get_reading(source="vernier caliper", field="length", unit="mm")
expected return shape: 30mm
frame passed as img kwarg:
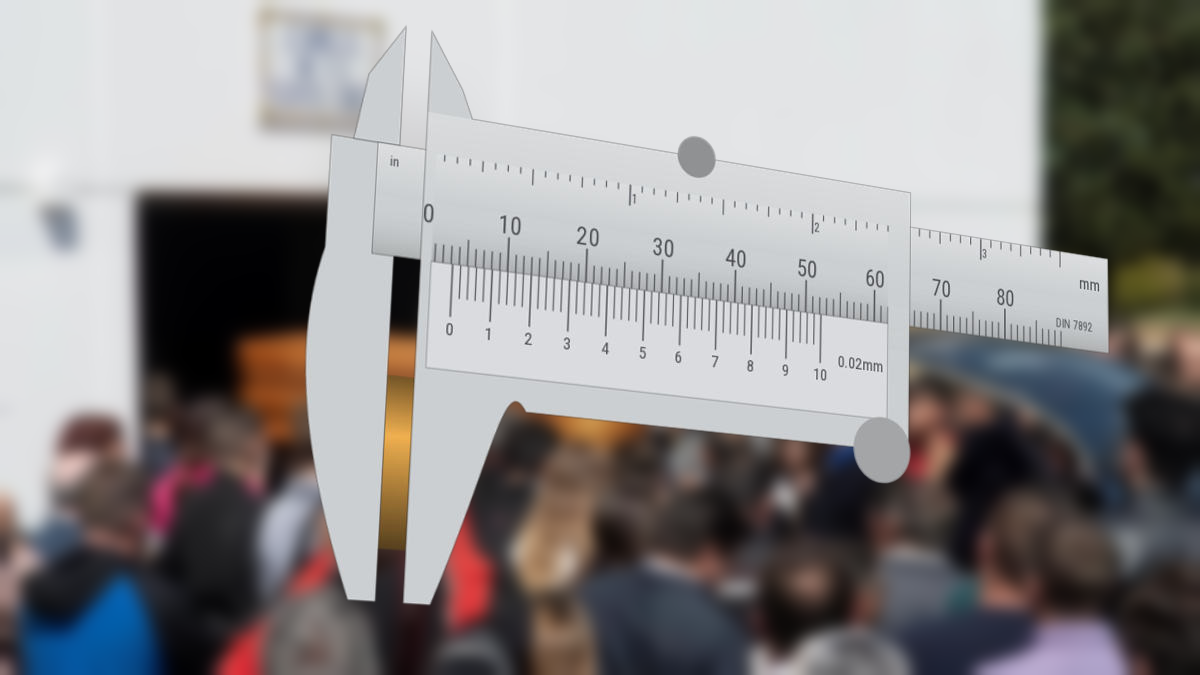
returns 3.2mm
